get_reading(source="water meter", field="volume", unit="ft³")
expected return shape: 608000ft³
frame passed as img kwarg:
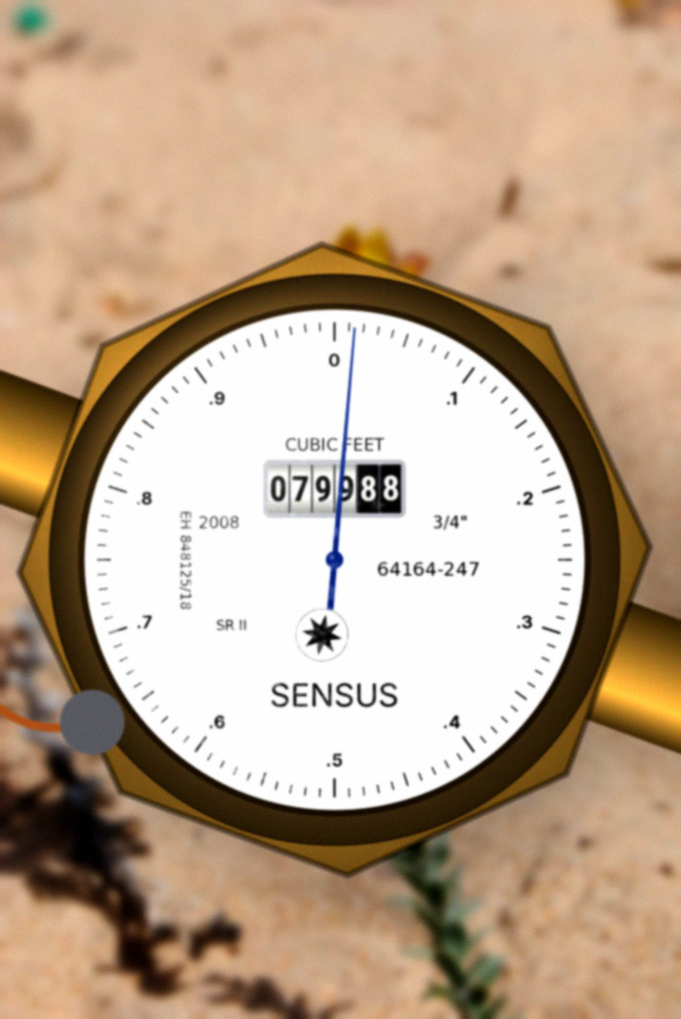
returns 79988.01ft³
